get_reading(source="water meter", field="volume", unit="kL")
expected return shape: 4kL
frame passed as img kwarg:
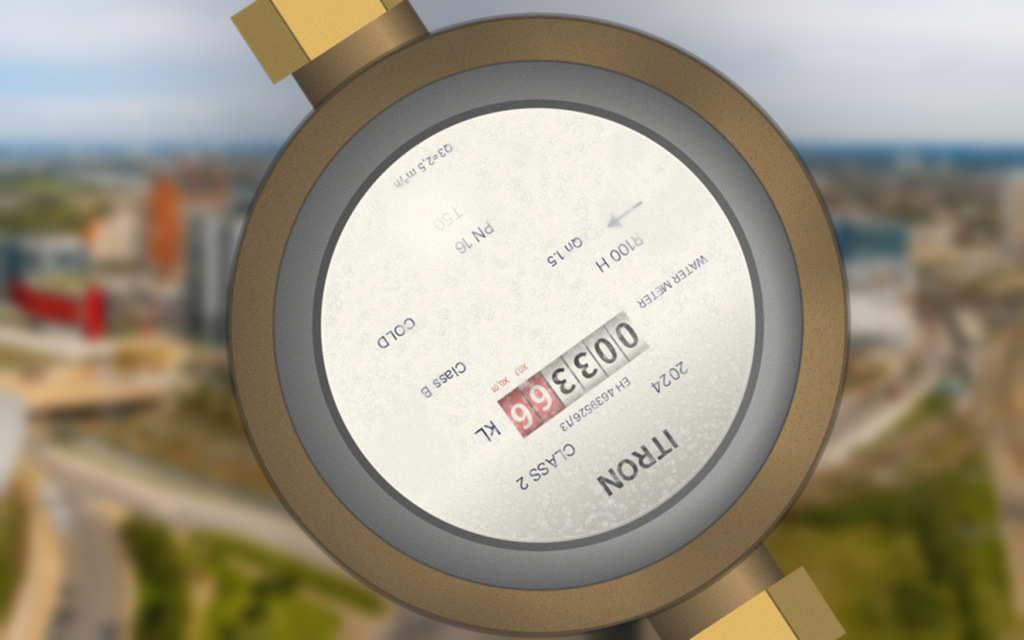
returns 33.66kL
